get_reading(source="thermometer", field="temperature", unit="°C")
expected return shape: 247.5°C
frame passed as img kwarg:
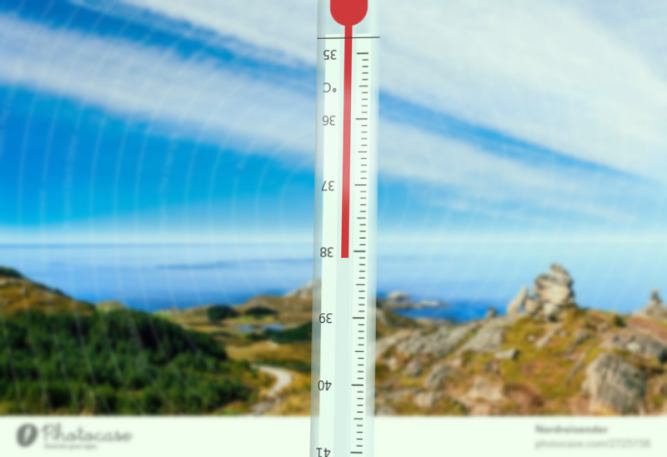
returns 38.1°C
